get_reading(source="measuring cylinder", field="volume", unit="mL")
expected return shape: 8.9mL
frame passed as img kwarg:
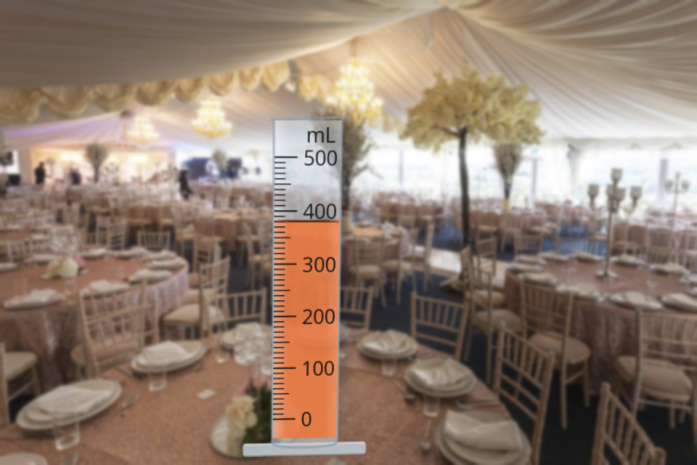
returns 380mL
